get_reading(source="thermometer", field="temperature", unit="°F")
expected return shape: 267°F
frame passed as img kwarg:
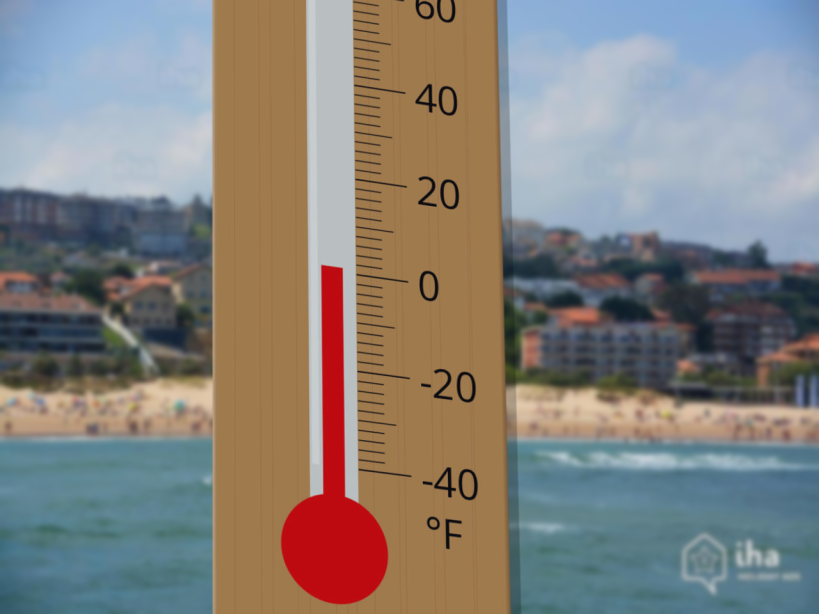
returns 1°F
